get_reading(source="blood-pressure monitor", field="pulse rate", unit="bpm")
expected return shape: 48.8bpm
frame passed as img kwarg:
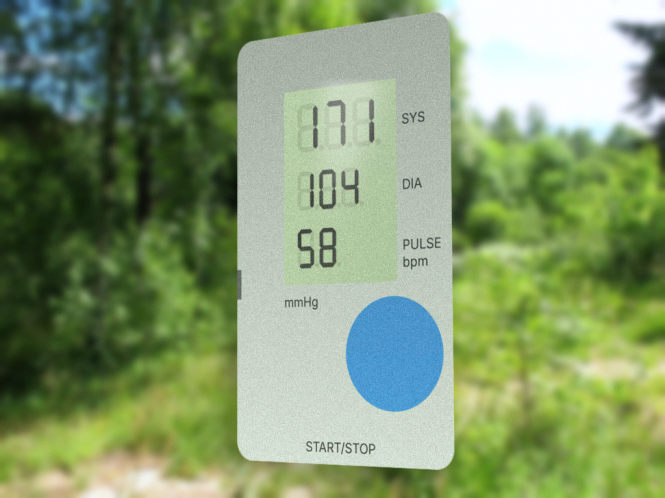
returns 58bpm
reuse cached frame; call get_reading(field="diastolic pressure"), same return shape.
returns 104mmHg
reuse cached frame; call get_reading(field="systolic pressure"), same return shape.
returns 171mmHg
